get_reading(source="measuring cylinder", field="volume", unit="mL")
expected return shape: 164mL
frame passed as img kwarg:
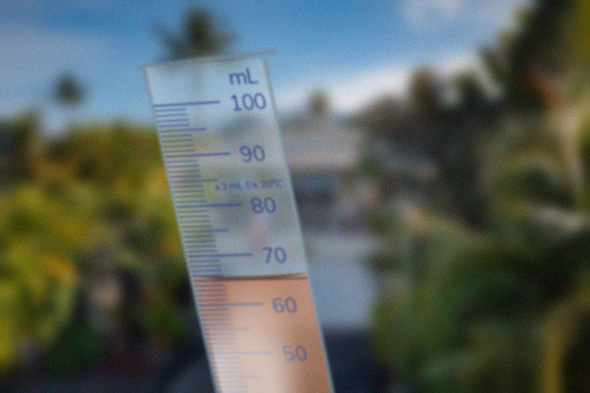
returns 65mL
